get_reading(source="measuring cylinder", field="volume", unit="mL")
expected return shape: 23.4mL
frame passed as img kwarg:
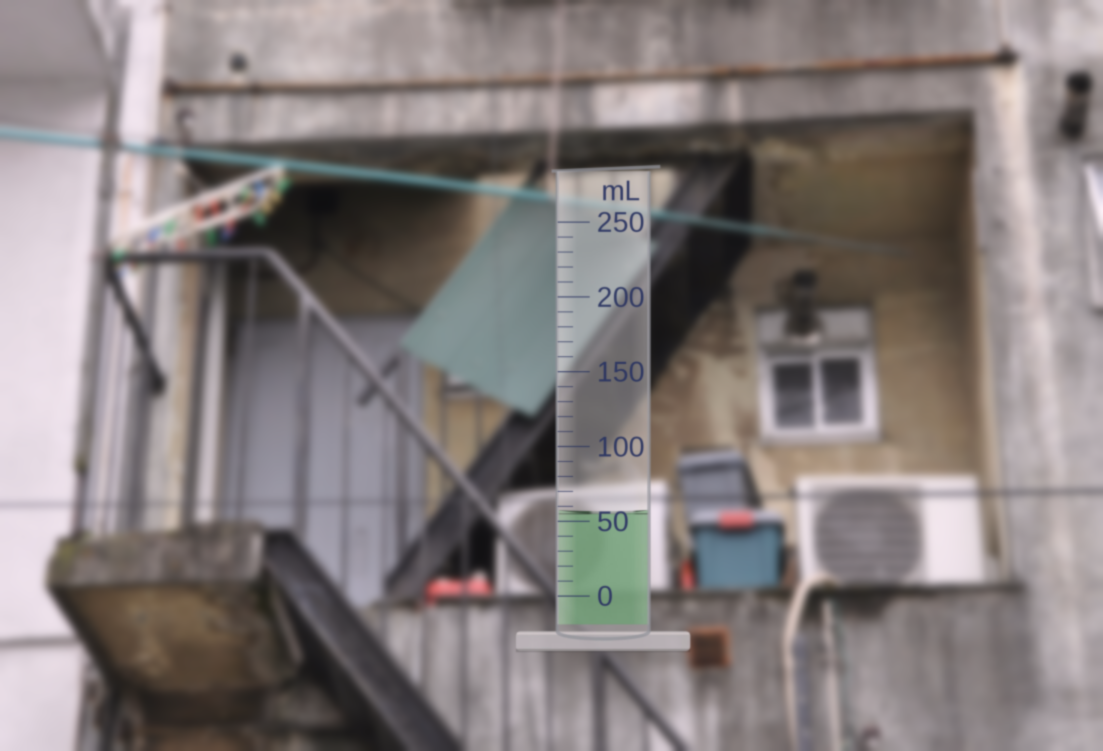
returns 55mL
